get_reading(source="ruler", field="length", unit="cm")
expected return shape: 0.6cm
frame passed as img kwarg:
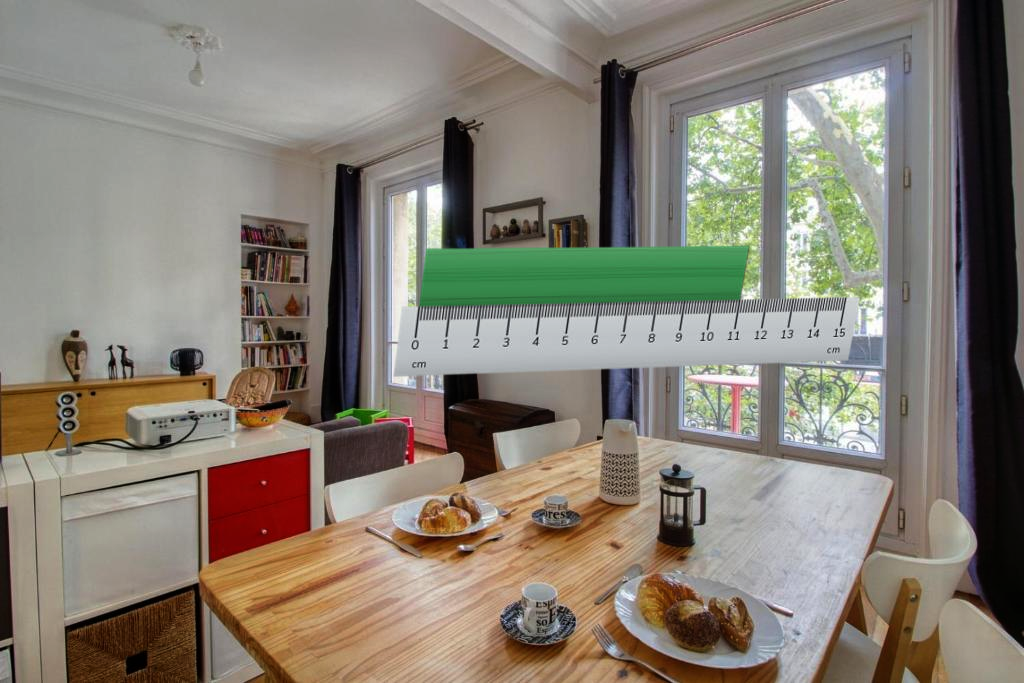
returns 11cm
